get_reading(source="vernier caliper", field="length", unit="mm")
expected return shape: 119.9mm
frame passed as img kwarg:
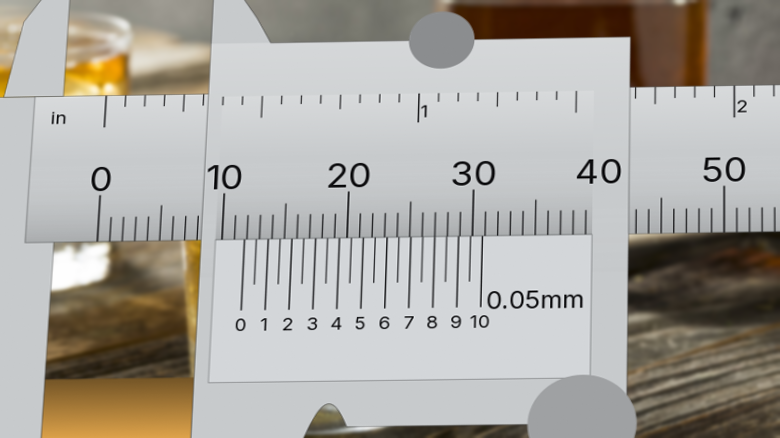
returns 11.8mm
